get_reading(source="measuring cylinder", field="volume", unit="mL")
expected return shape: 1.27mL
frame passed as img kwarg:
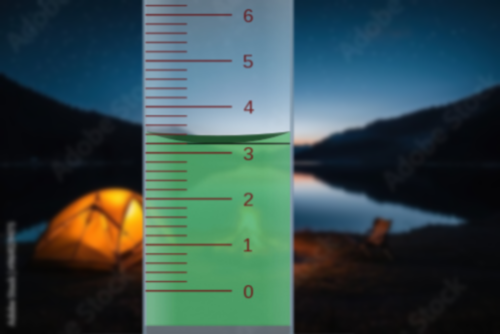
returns 3.2mL
